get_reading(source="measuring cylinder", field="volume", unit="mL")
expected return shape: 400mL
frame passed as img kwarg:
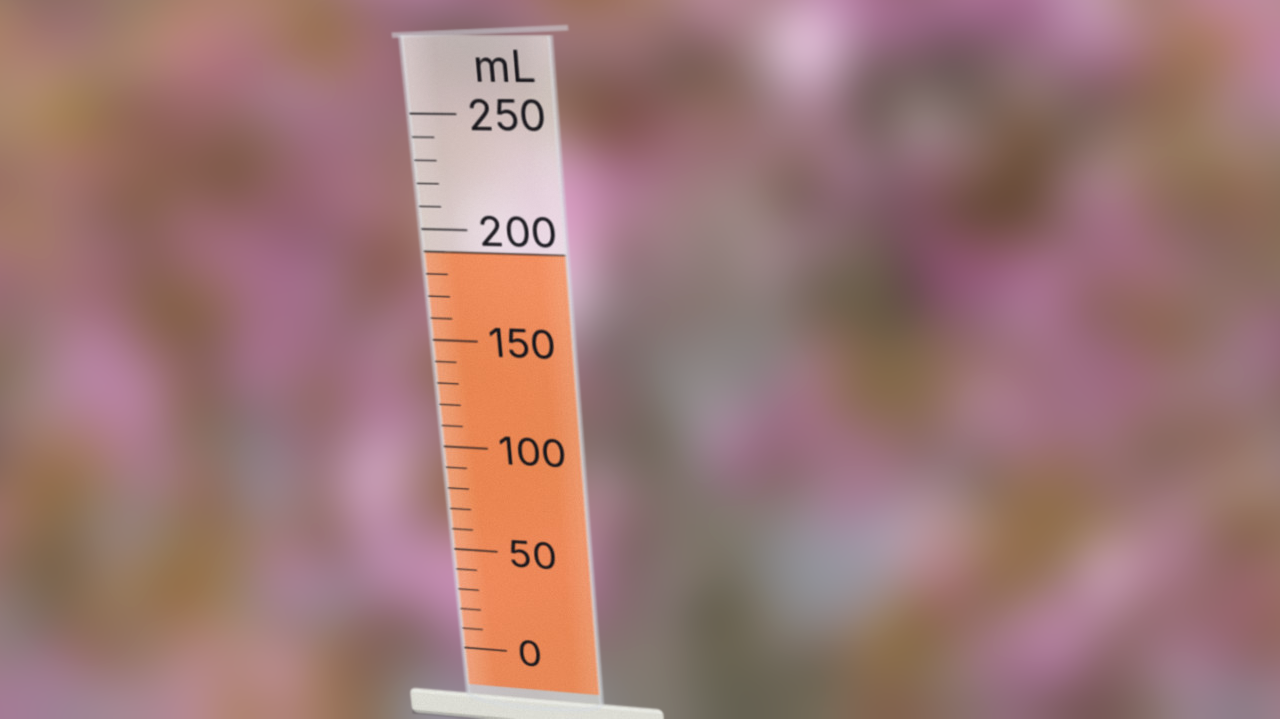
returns 190mL
